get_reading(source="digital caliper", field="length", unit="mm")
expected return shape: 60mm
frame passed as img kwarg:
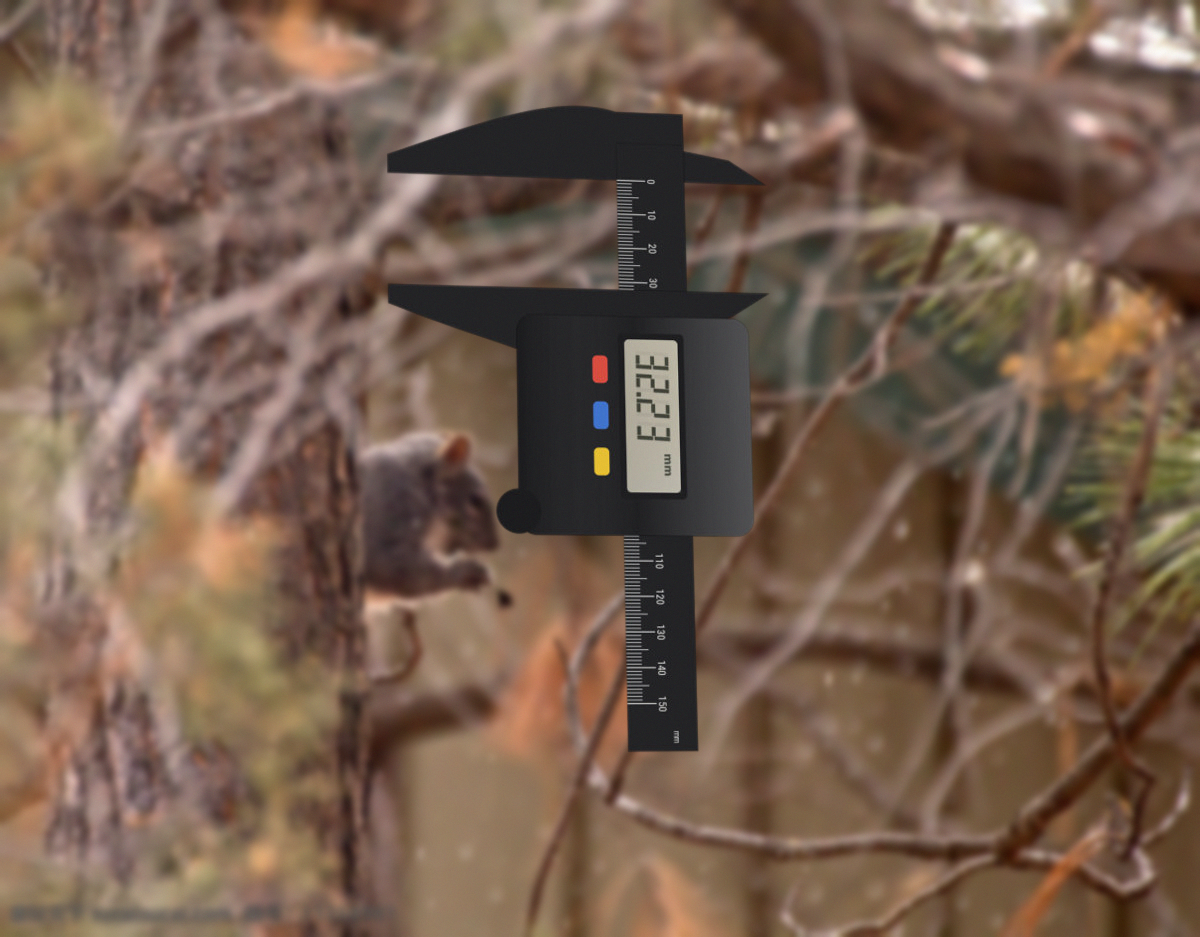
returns 32.23mm
